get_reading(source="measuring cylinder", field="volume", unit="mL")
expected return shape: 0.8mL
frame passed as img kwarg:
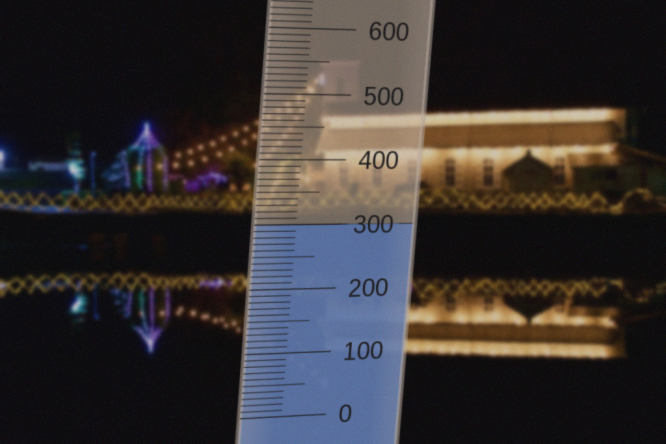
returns 300mL
